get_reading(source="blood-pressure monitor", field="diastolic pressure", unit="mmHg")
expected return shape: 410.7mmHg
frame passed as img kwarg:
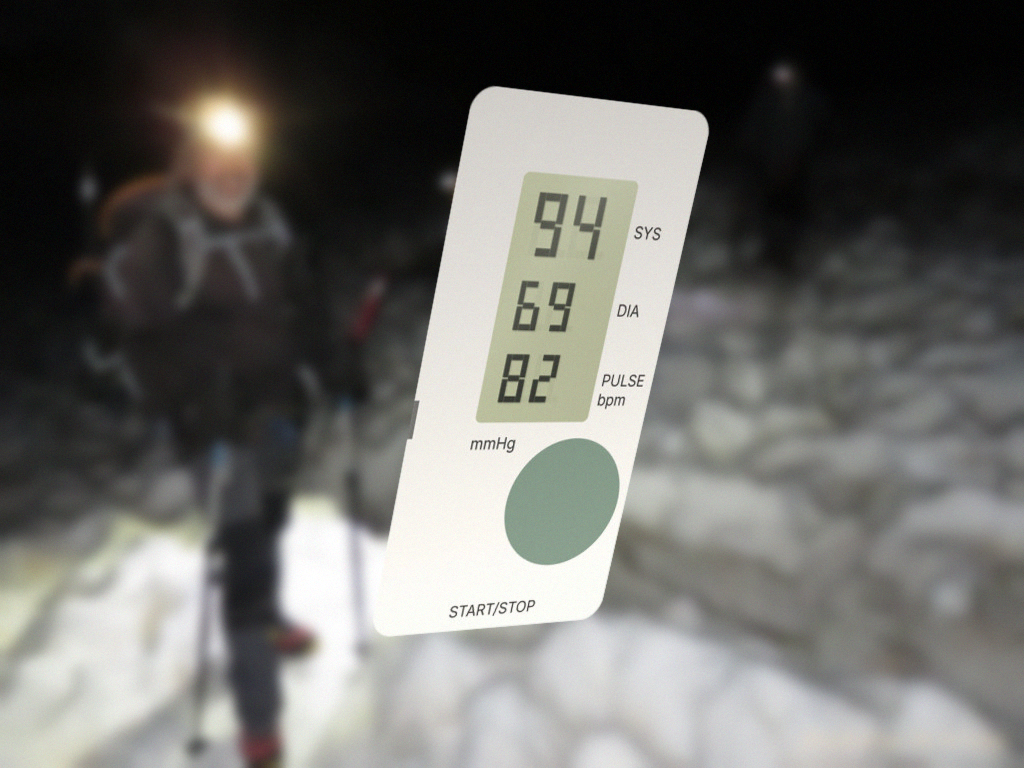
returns 69mmHg
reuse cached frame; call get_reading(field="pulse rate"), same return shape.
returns 82bpm
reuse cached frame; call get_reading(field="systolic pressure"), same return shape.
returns 94mmHg
